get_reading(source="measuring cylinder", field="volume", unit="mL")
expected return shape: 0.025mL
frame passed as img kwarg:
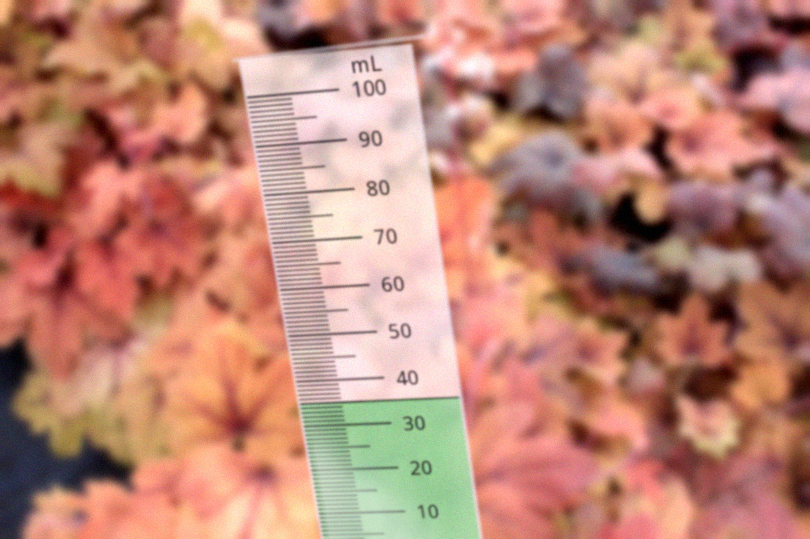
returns 35mL
